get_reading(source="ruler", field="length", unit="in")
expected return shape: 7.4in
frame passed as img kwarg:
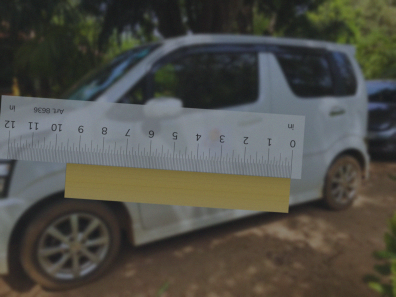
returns 9.5in
